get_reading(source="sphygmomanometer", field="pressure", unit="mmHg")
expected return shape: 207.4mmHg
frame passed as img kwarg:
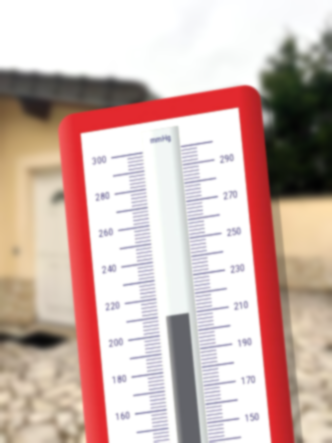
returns 210mmHg
